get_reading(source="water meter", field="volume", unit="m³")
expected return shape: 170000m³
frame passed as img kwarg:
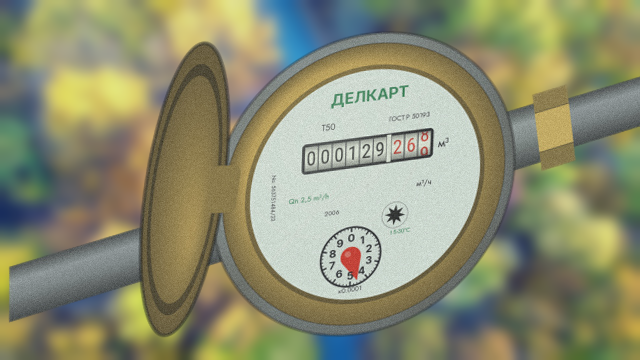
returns 129.2684m³
